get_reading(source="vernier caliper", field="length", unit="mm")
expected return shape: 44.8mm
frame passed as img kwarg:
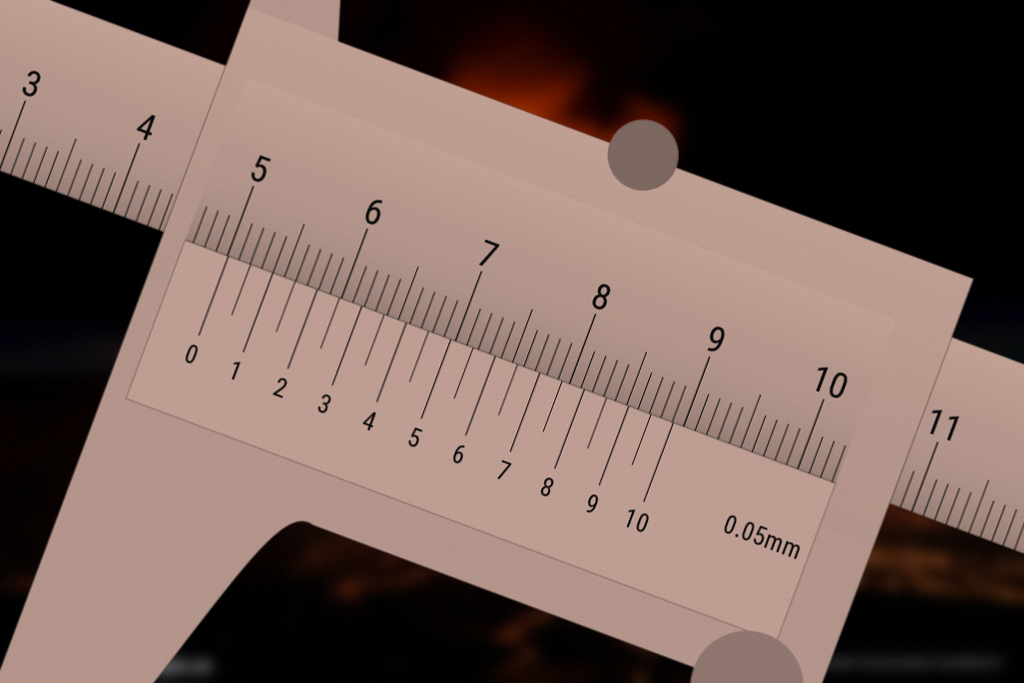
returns 50.1mm
